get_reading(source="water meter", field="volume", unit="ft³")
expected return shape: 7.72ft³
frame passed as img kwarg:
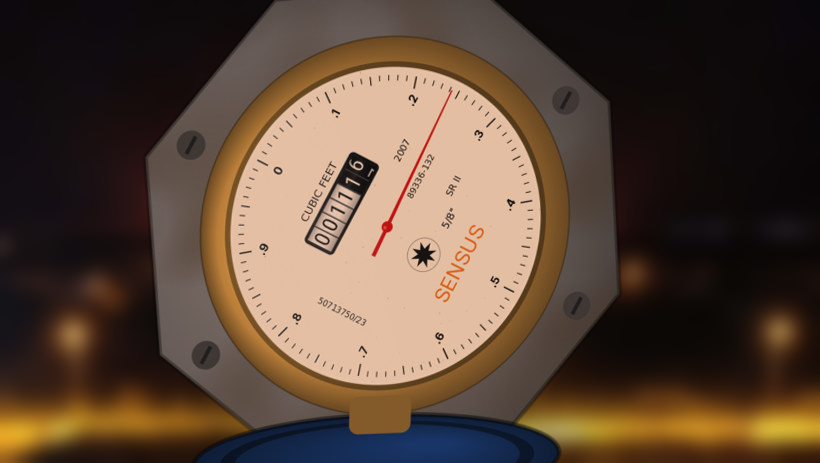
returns 1116.24ft³
